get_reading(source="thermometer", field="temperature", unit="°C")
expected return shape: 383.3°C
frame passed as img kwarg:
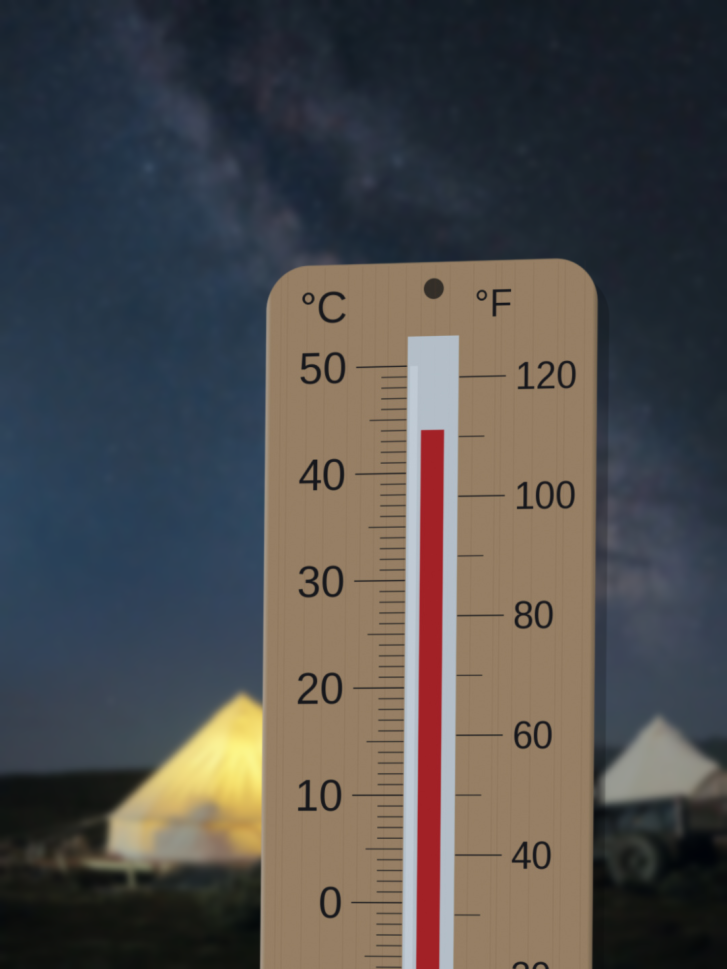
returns 44°C
